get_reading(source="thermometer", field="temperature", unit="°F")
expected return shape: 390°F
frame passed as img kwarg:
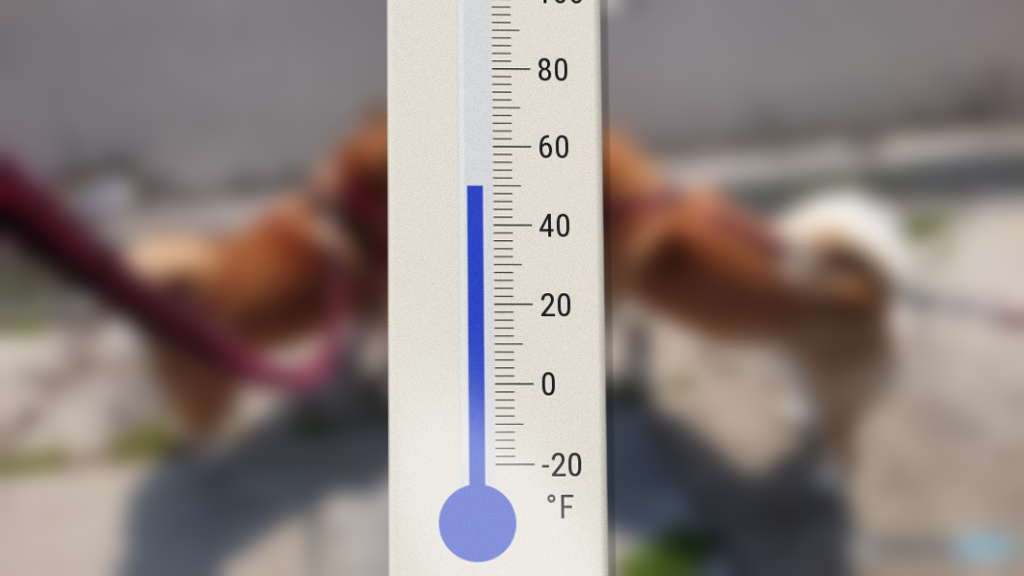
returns 50°F
